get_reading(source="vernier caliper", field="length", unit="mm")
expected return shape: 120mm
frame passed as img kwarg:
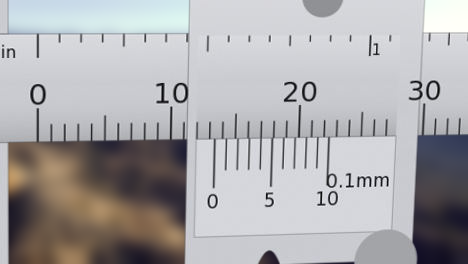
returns 13.4mm
